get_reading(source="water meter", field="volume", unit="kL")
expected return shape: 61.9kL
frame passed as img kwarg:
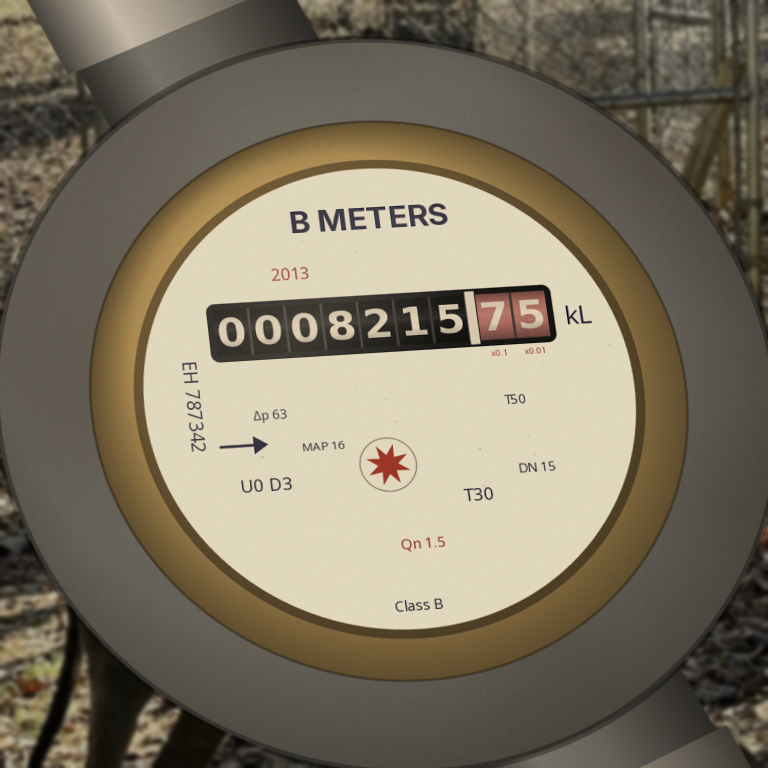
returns 8215.75kL
